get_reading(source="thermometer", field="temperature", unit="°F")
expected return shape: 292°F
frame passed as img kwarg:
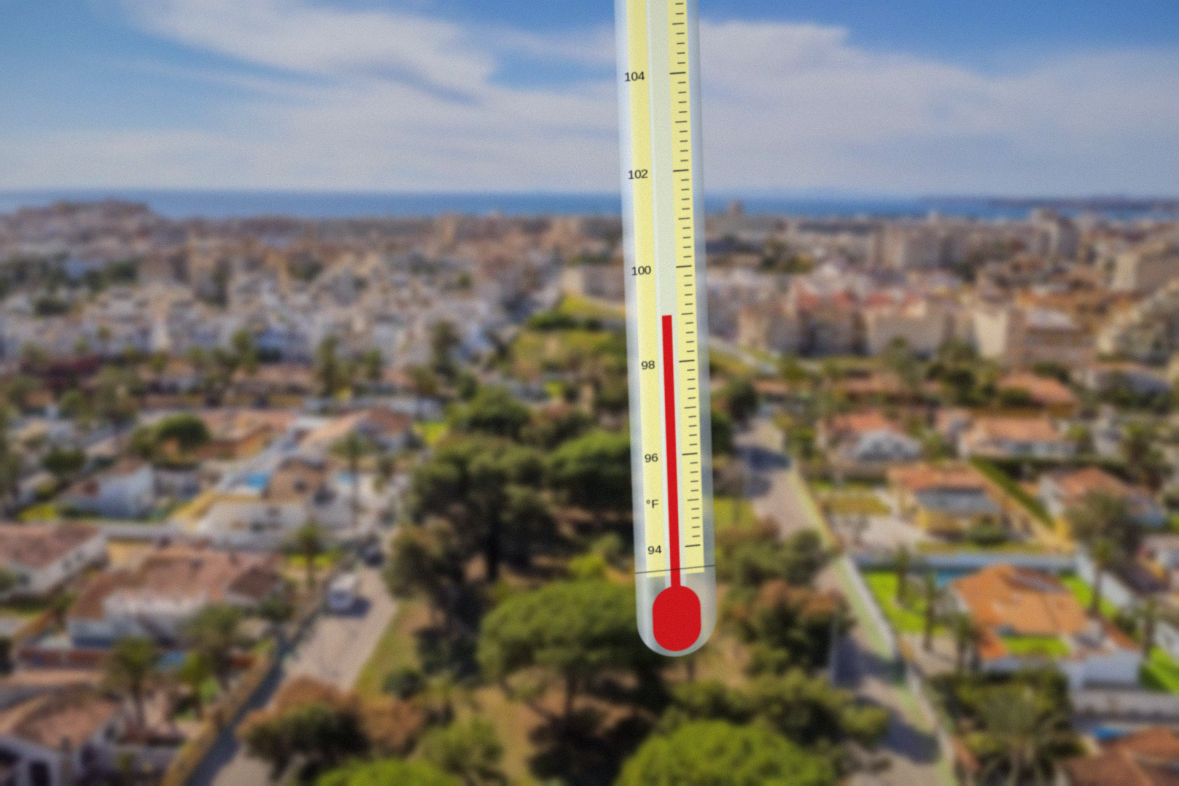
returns 99°F
